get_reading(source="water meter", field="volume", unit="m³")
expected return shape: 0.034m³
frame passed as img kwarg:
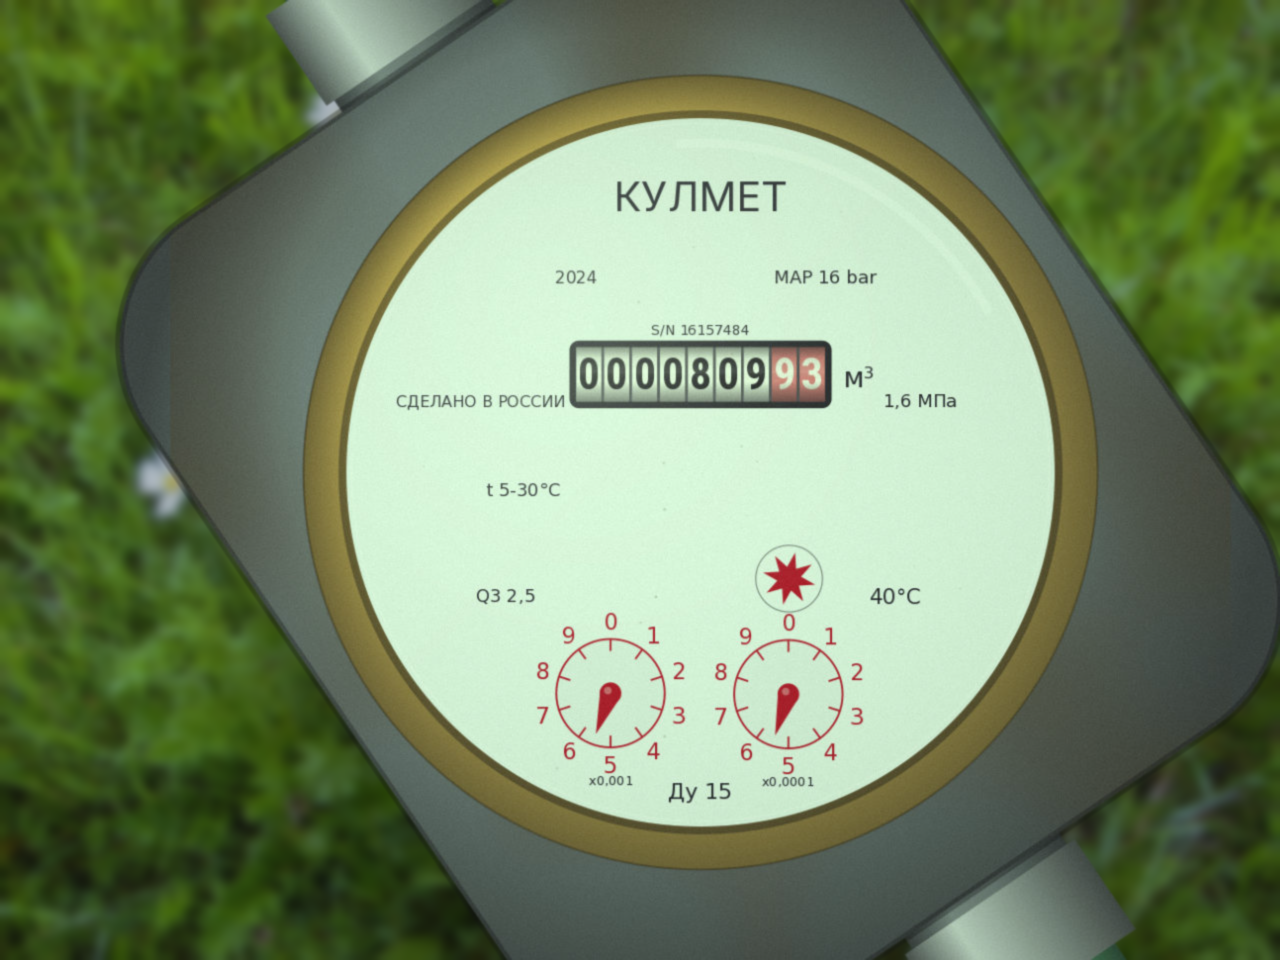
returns 809.9355m³
